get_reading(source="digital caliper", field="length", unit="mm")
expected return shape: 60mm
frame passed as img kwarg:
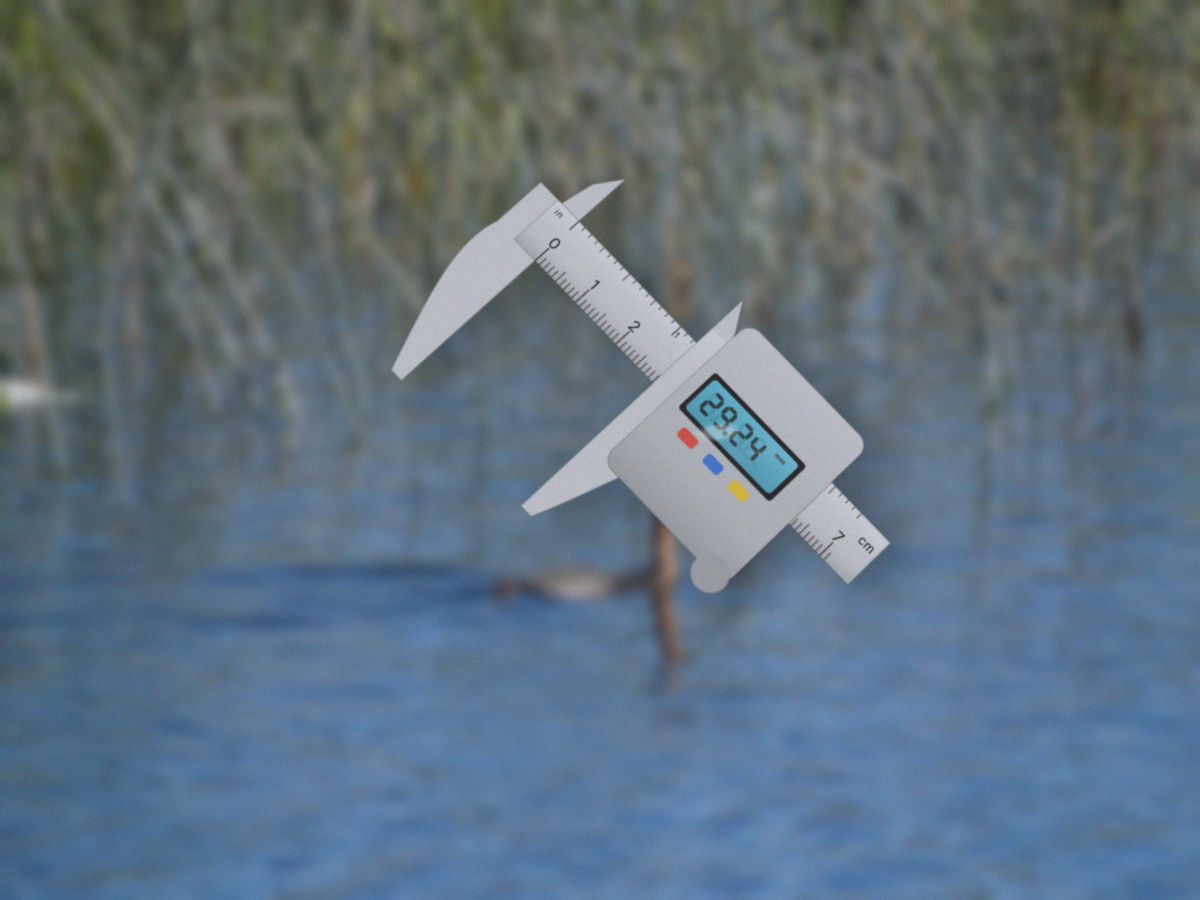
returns 29.24mm
